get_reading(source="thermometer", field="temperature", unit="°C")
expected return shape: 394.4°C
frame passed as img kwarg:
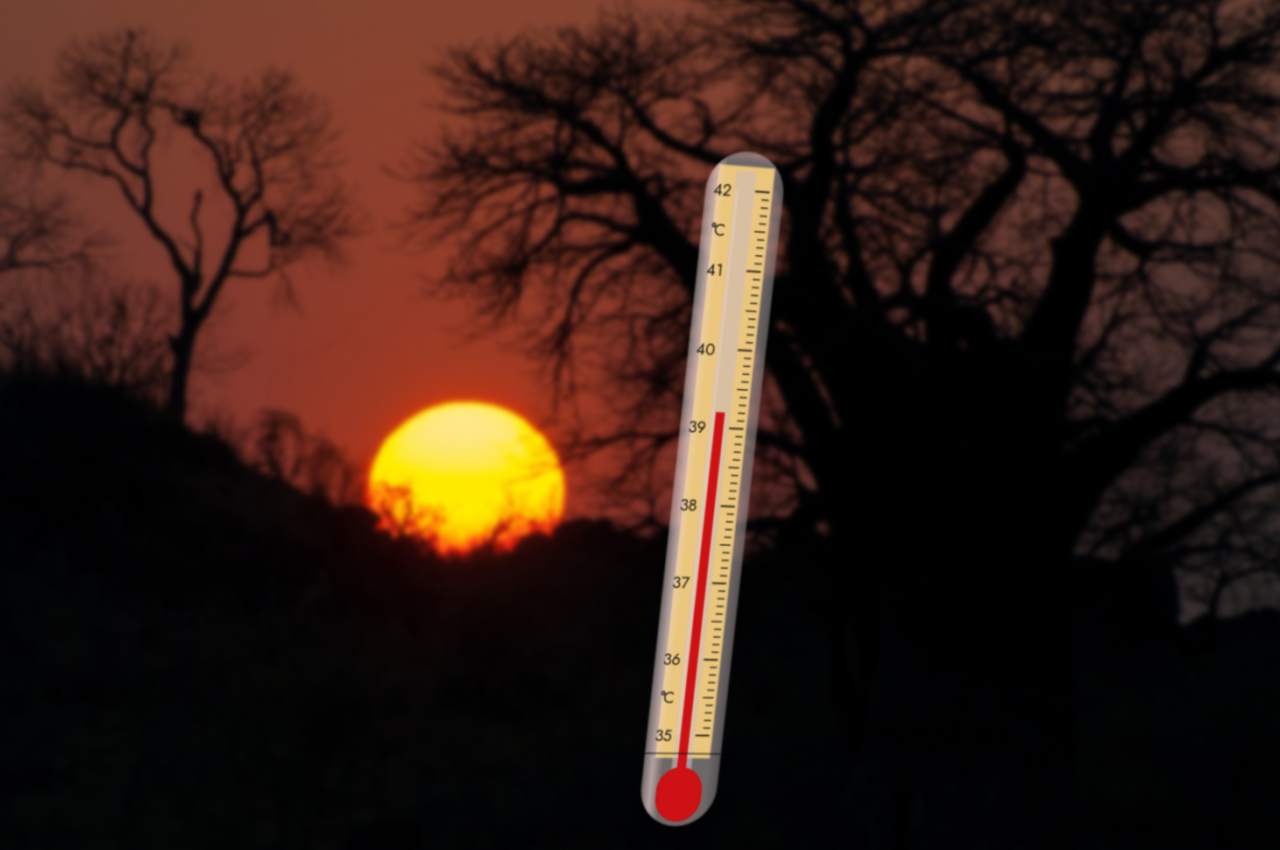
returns 39.2°C
